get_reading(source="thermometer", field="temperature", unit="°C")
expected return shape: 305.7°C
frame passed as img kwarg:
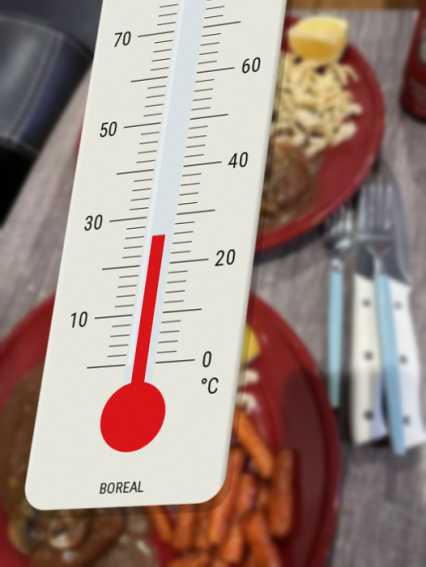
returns 26°C
